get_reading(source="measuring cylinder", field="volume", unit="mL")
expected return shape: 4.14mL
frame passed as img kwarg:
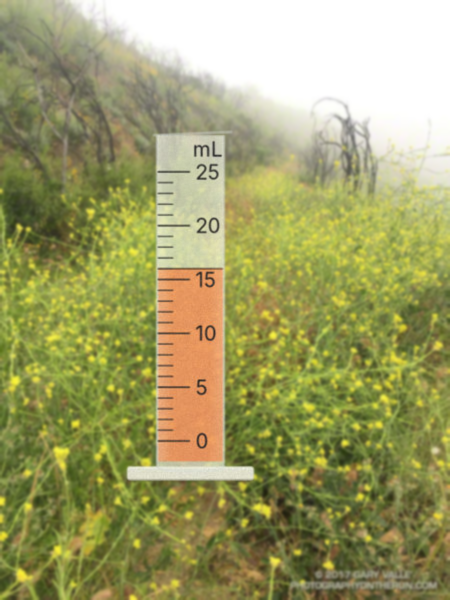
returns 16mL
